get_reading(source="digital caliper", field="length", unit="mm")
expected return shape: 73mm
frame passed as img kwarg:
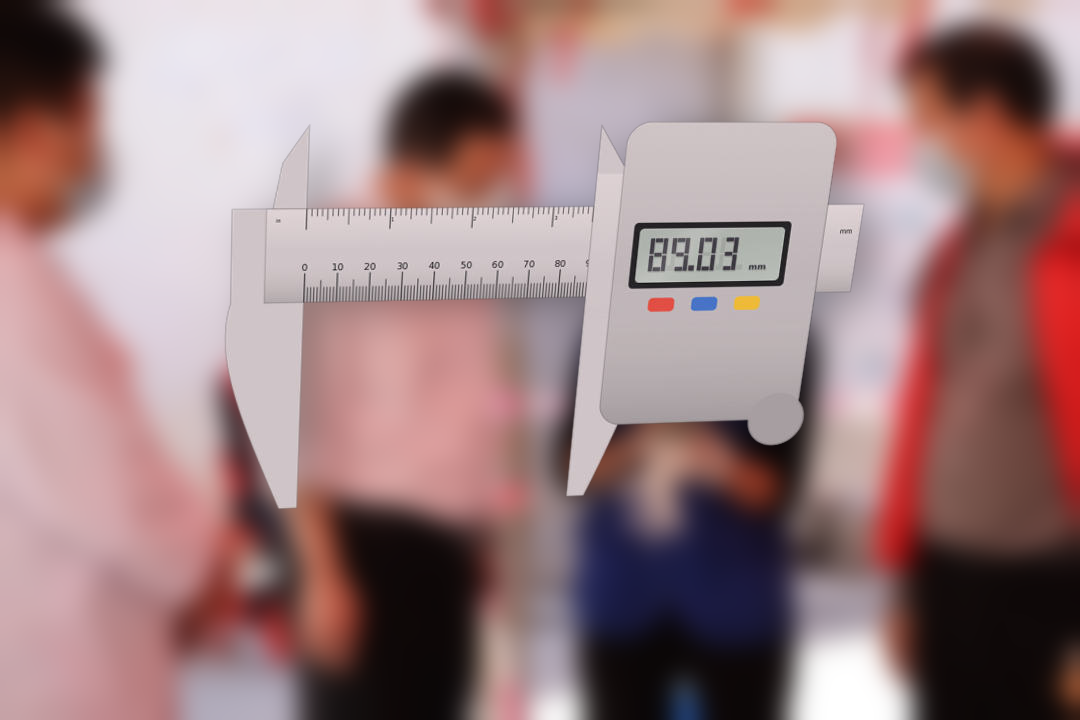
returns 89.03mm
